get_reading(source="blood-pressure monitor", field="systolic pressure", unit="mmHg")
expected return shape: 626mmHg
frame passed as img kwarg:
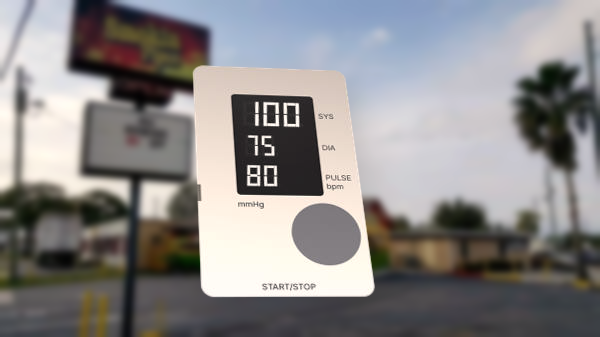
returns 100mmHg
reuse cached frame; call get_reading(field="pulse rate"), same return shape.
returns 80bpm
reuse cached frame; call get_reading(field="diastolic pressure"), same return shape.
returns 75mmHg
